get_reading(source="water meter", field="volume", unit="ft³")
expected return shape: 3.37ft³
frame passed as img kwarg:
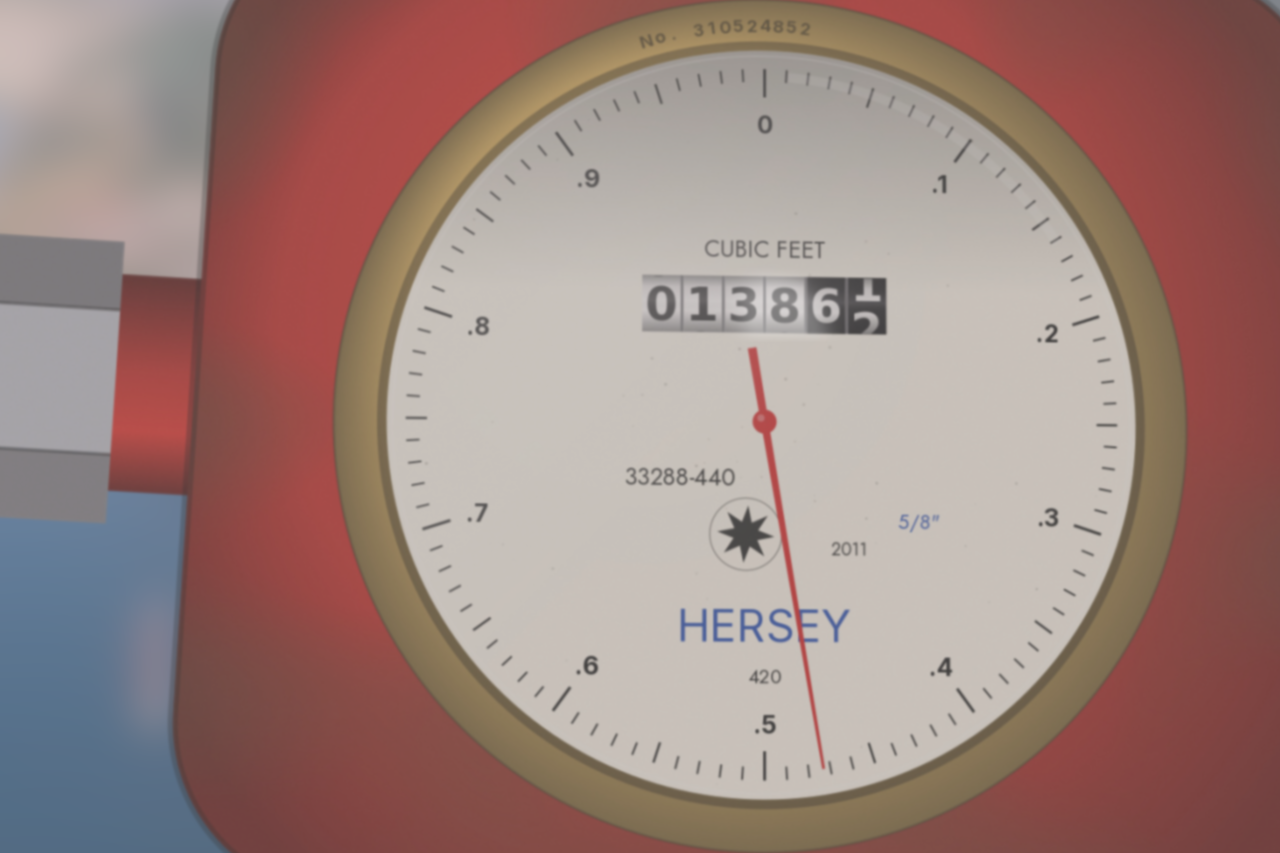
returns 13861.47ft³
